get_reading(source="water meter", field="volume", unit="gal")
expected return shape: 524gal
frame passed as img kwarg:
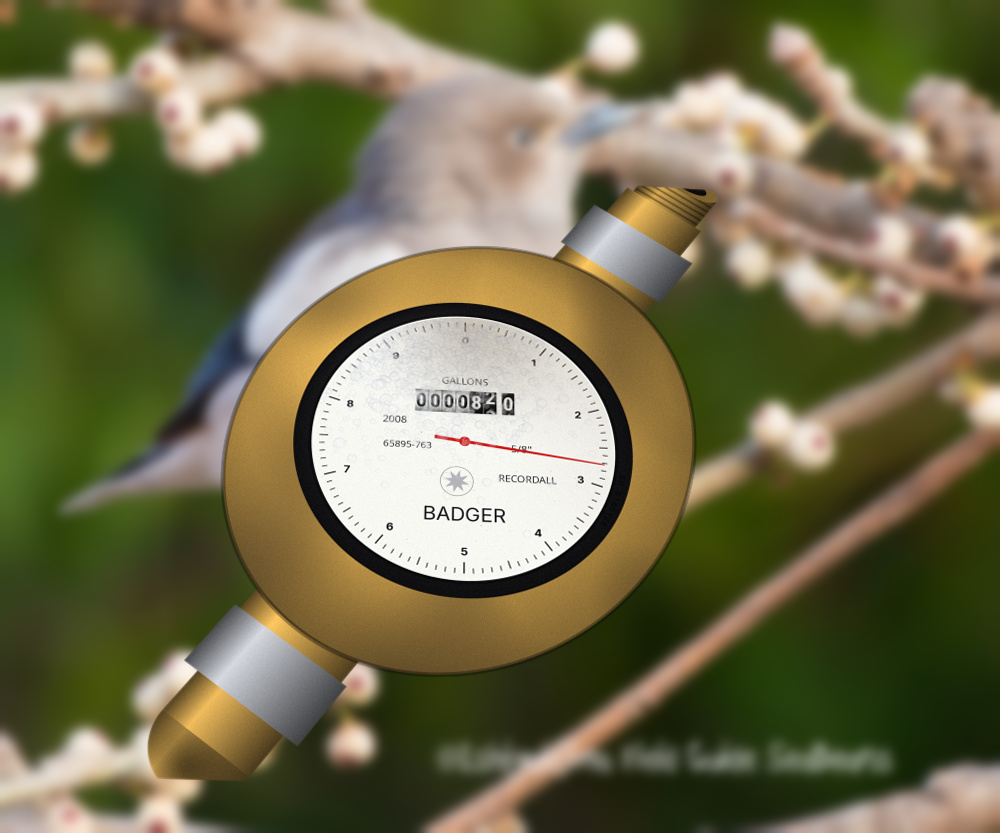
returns 822.7gal
